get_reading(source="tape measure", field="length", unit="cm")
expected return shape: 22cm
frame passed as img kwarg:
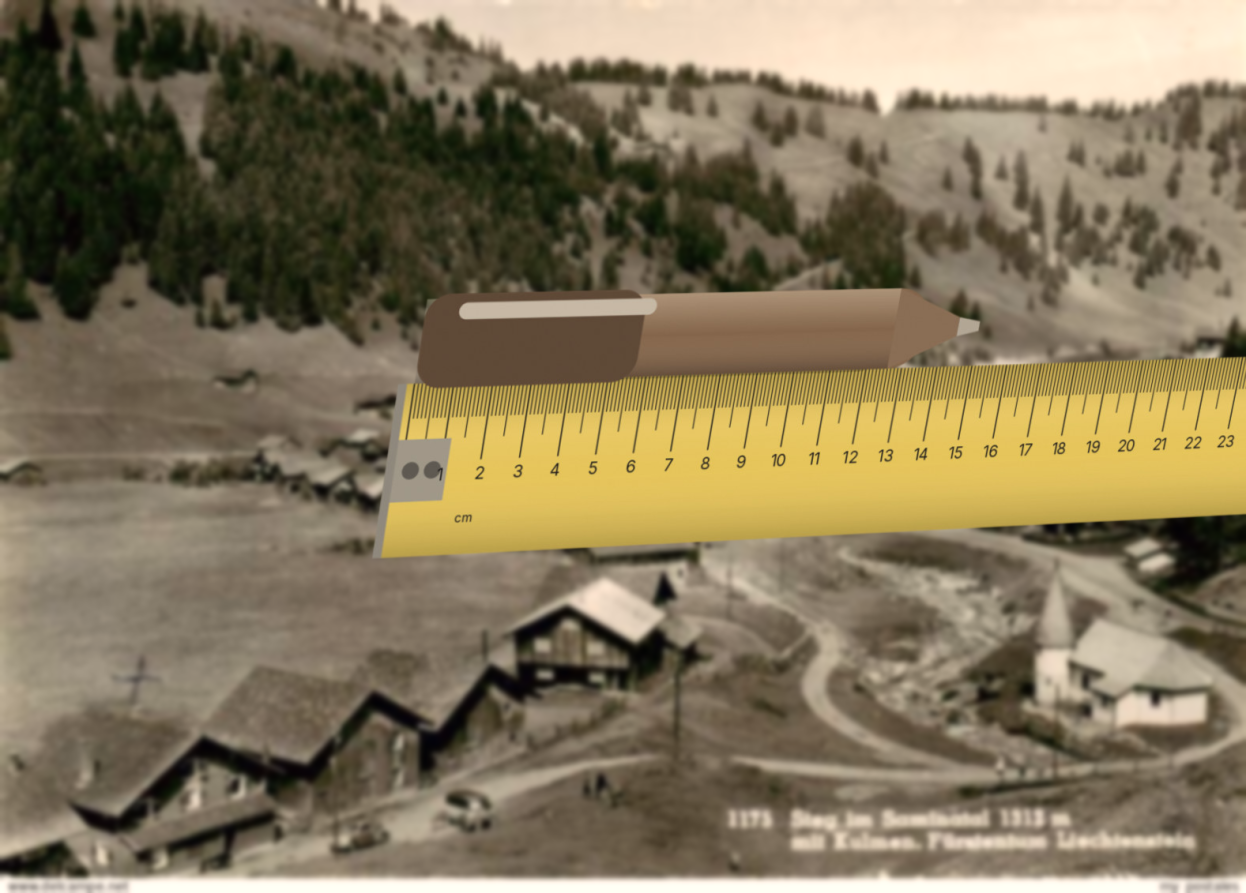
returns 15cm
